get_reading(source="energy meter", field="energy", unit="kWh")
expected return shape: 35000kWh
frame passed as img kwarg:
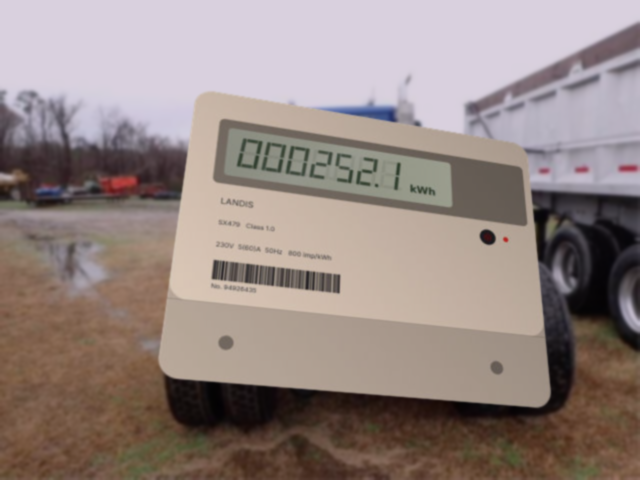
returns 252.1kWh
